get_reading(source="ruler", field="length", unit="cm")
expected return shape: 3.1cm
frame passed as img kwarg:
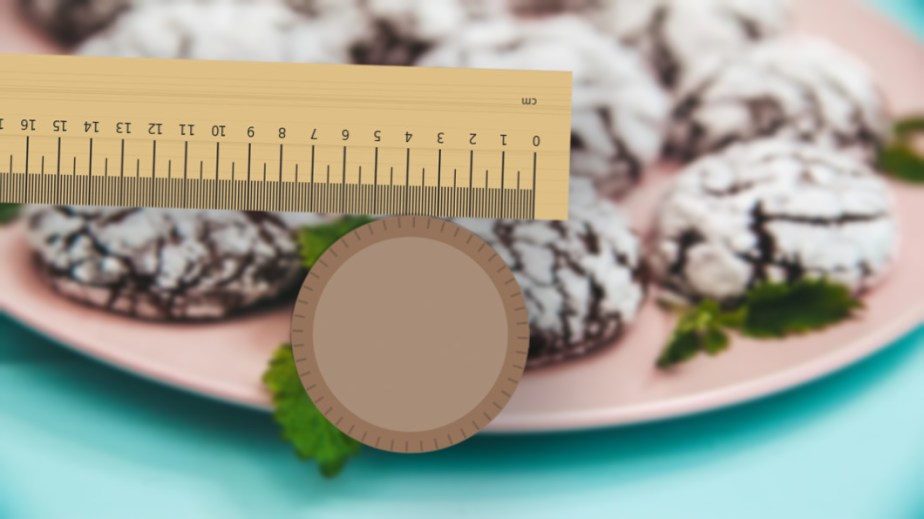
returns 7.5cm
